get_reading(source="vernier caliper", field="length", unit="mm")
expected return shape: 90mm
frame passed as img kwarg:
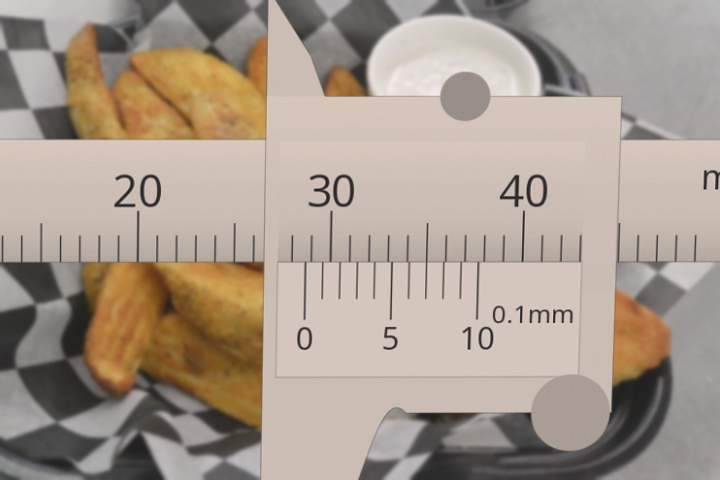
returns 28.7mm
